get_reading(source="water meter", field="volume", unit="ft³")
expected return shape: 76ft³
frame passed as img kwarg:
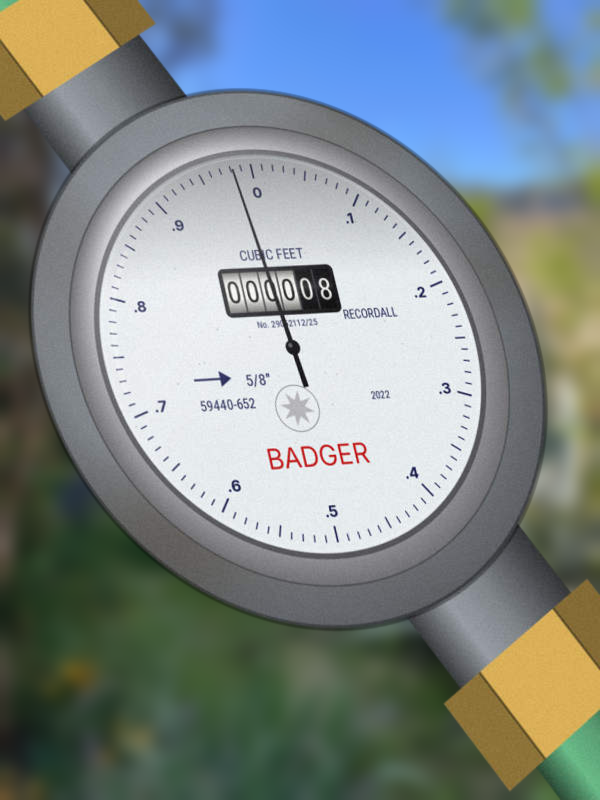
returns 7.98ft³
